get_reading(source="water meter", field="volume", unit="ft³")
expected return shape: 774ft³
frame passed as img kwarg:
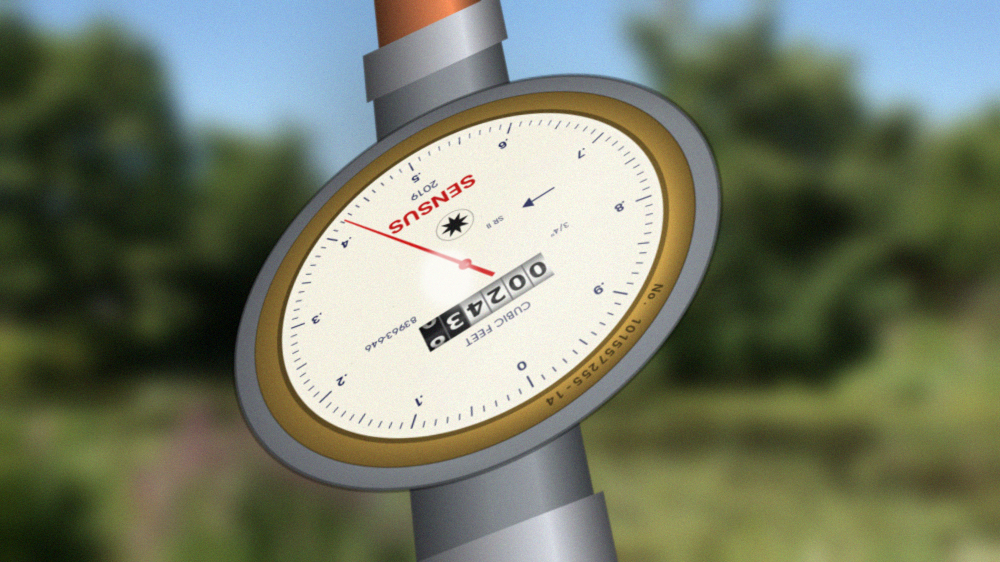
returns 2438.42ft³
